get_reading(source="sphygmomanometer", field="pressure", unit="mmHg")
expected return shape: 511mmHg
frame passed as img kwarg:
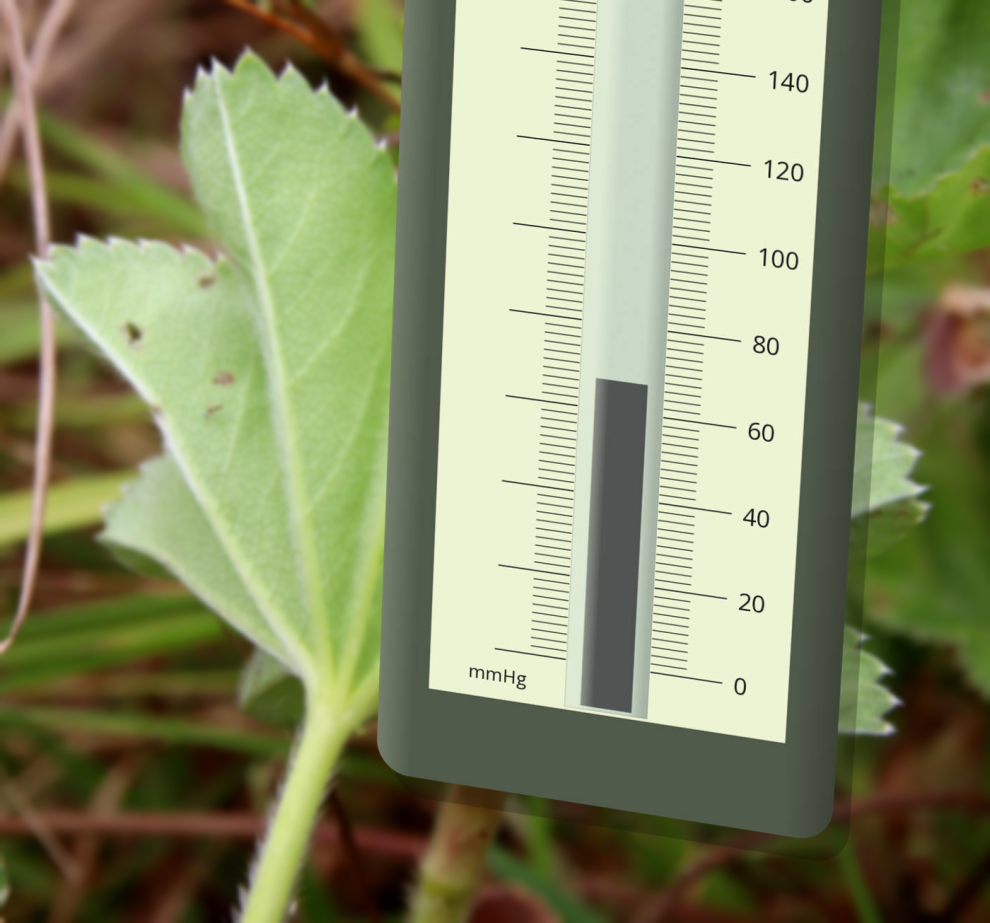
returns 67mmHg
